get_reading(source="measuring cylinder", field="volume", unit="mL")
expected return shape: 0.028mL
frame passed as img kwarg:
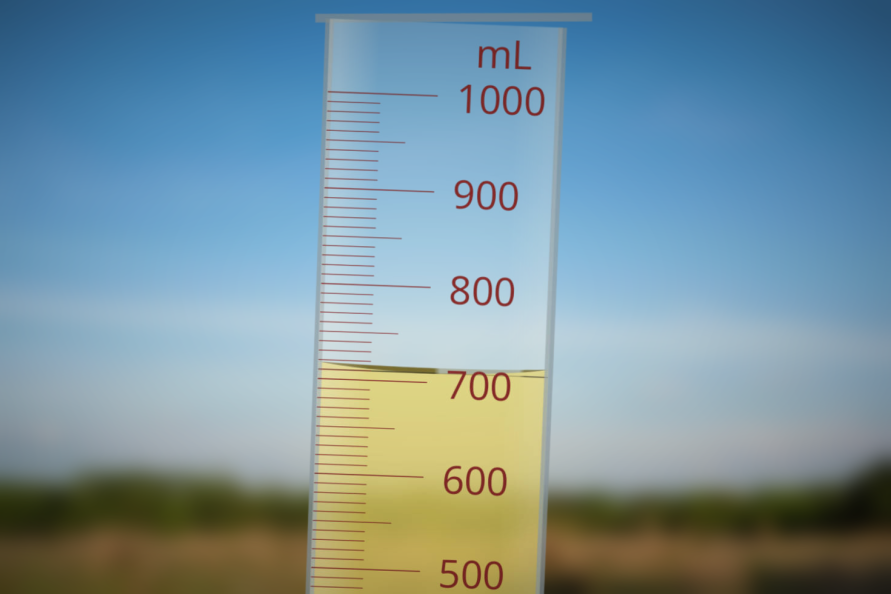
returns 710mL
